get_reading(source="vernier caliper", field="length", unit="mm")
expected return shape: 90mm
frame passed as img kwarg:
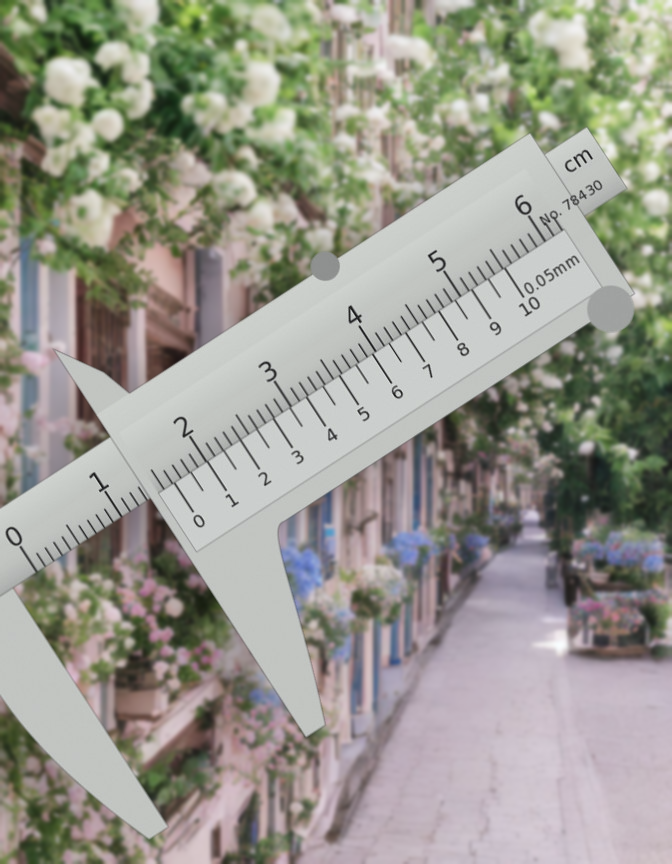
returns 16.2mm
